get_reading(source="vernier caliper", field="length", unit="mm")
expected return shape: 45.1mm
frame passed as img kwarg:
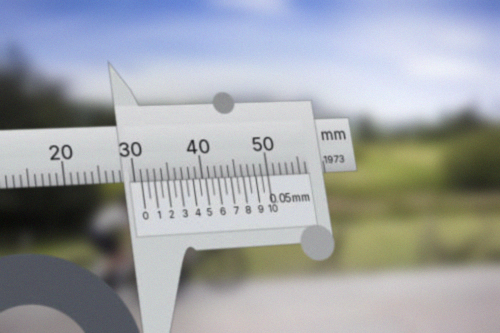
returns 31.0mm
